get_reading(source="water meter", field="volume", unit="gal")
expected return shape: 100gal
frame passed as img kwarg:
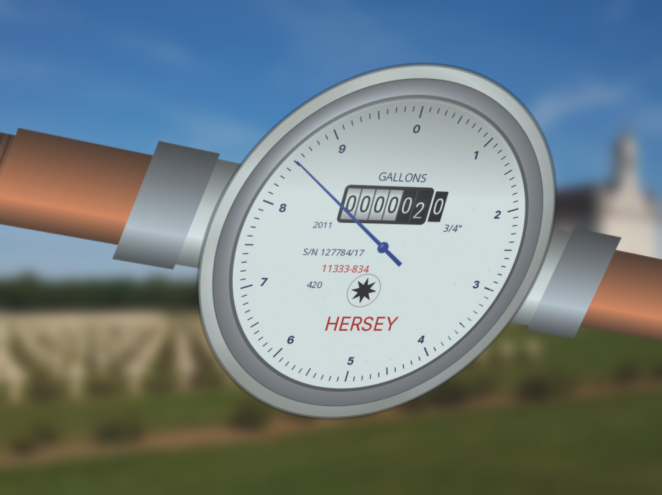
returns 18.5gal
